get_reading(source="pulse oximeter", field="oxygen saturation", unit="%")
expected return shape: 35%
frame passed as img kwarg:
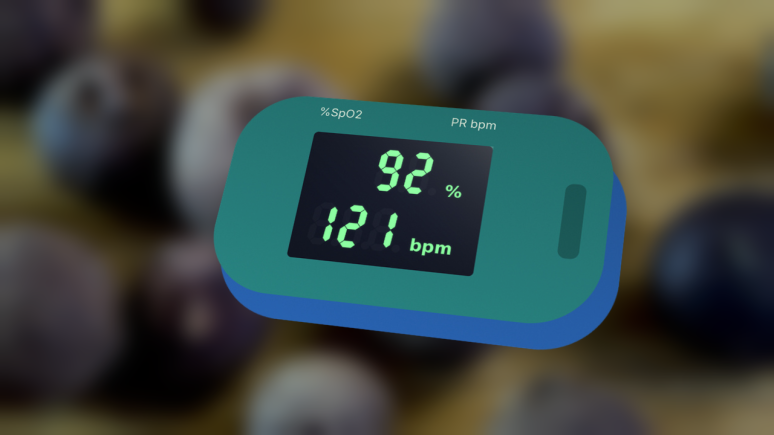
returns 92%
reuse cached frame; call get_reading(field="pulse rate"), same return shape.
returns 121bpm
